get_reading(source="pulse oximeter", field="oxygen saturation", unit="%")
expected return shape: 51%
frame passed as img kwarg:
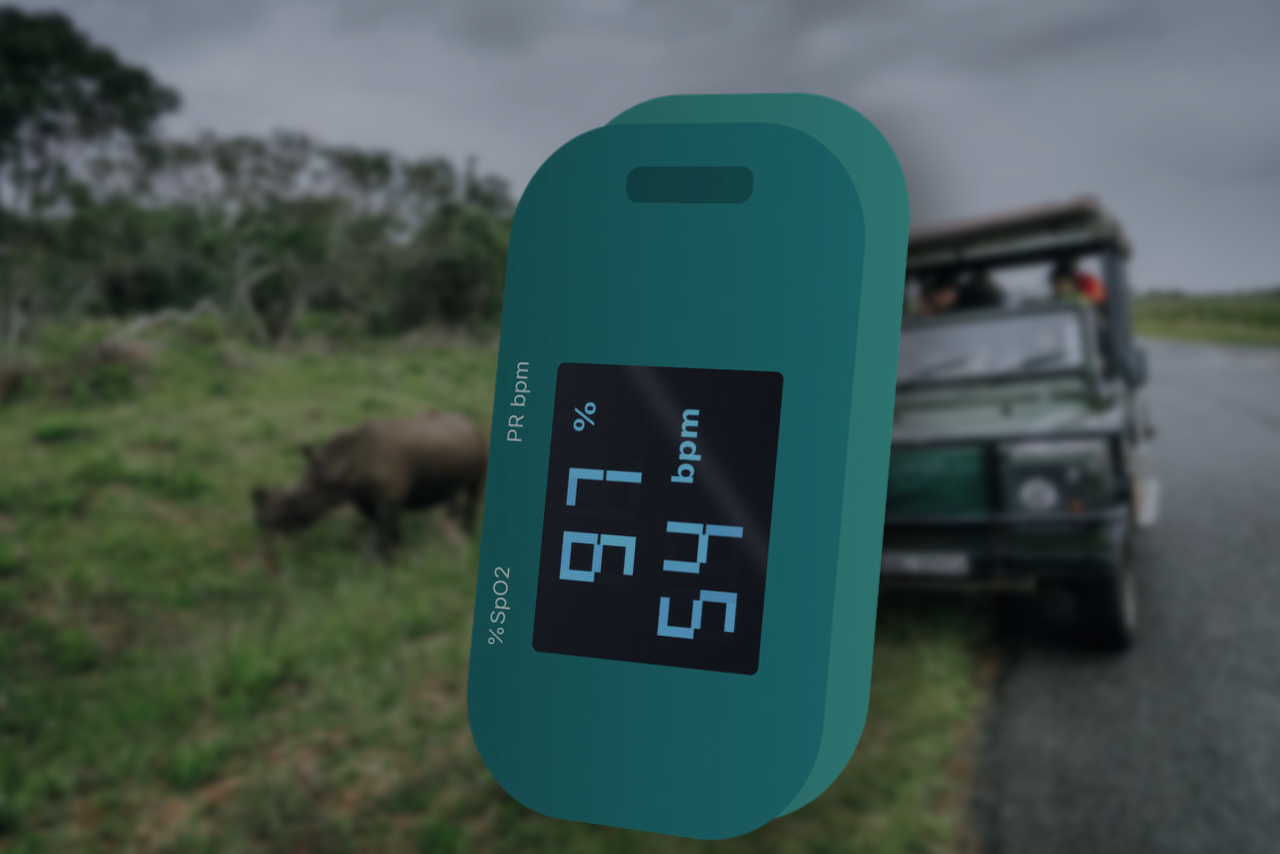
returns 97%
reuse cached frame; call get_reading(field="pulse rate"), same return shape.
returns 54bpm
